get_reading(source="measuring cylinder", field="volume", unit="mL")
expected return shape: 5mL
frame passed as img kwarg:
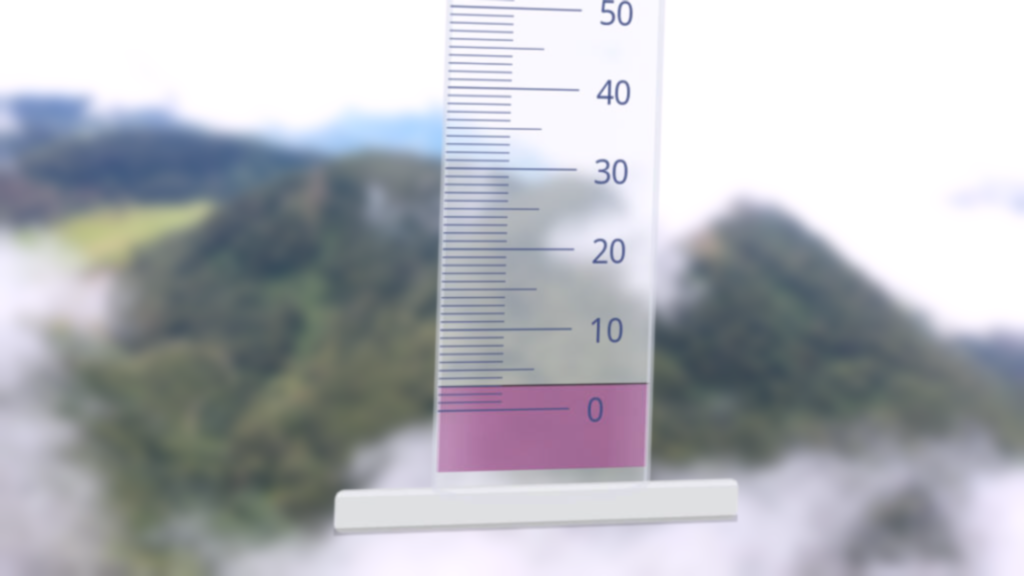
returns 3mL
